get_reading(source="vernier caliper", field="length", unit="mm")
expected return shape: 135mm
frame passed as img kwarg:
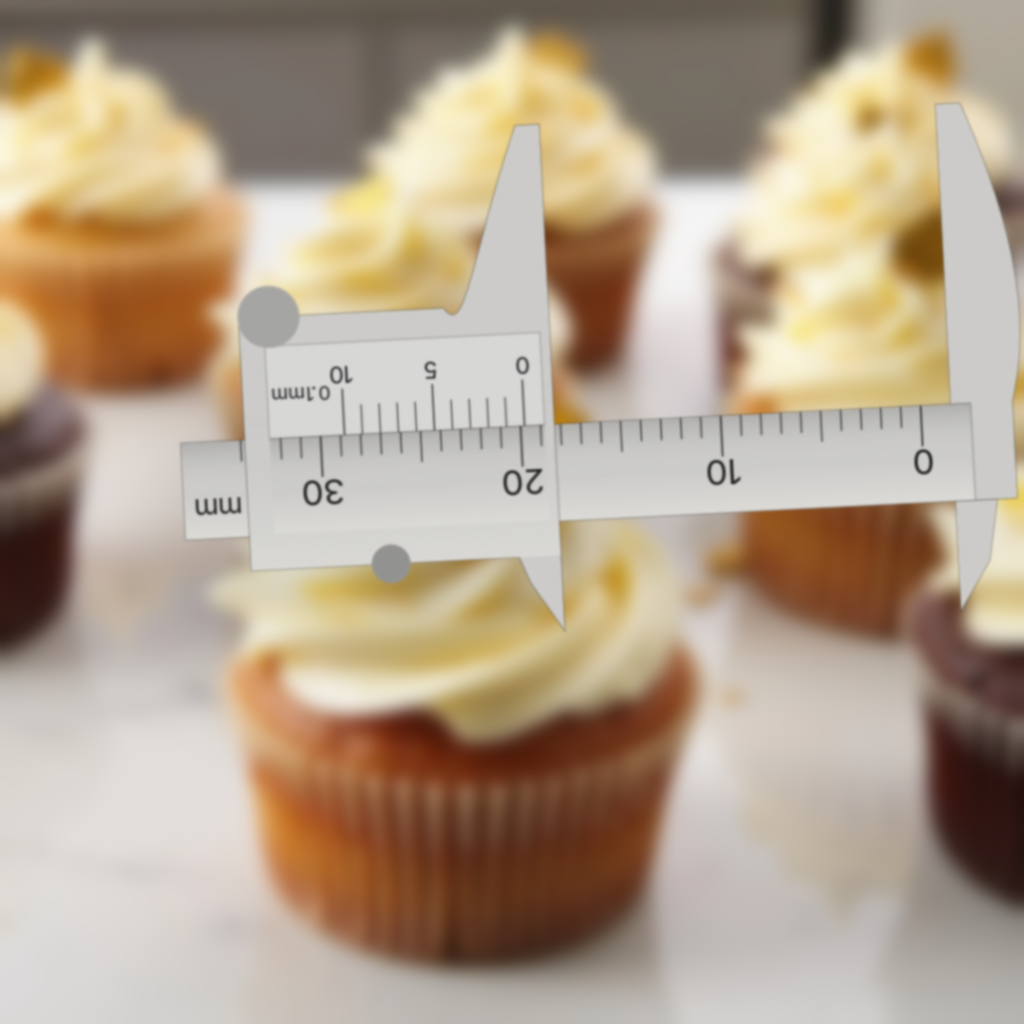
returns 19.8mm
